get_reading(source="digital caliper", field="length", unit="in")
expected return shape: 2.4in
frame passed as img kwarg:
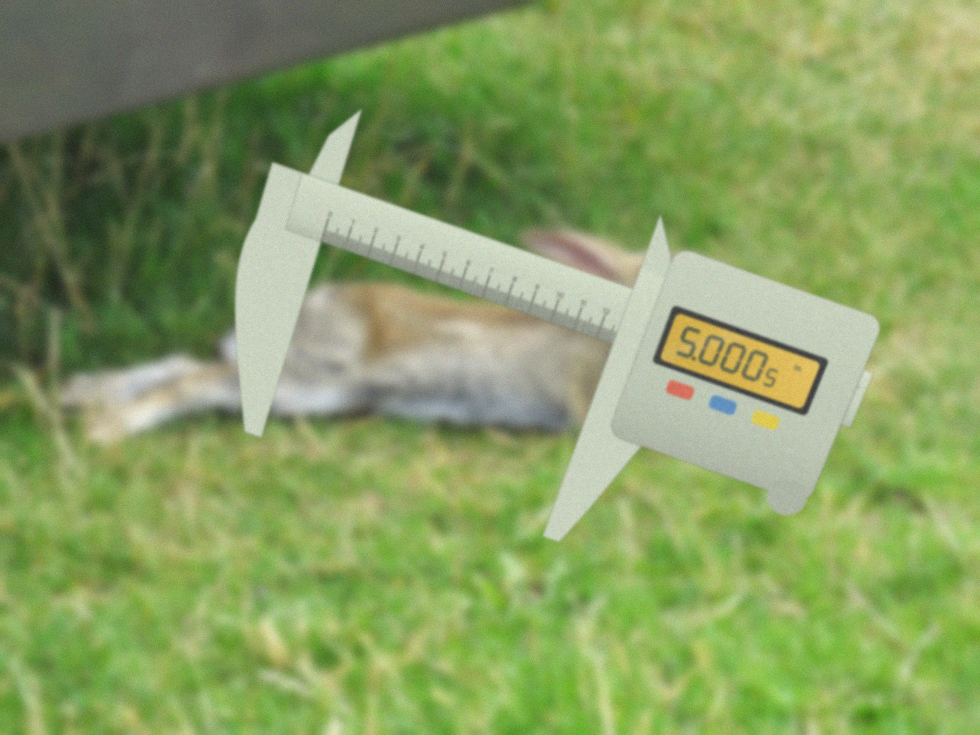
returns 5.0005in
